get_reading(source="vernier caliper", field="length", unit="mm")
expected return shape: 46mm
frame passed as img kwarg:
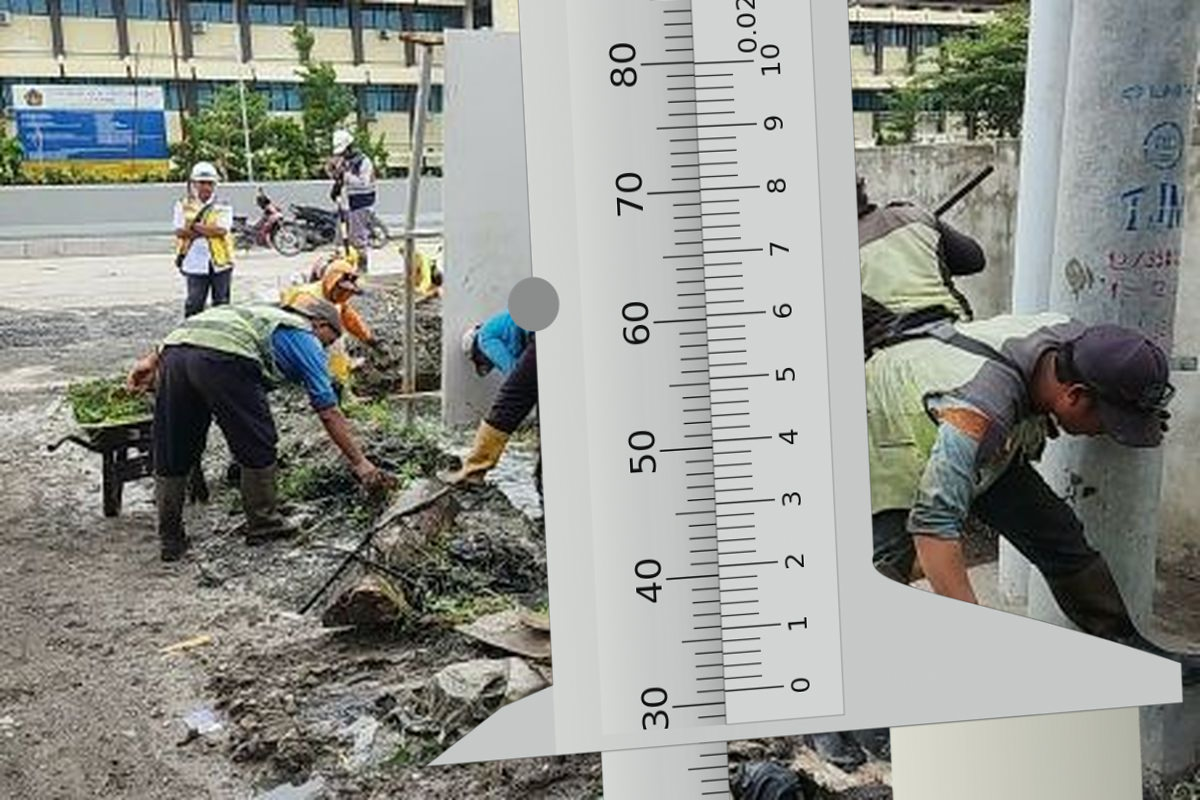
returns 30.9mm
